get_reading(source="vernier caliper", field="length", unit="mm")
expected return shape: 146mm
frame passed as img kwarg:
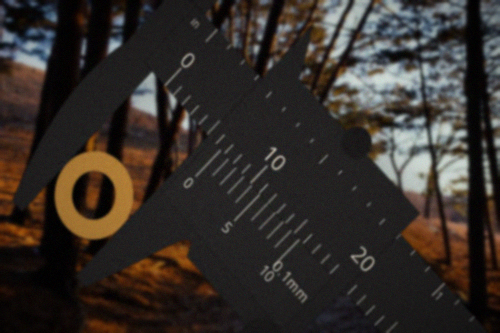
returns 6.6mm
